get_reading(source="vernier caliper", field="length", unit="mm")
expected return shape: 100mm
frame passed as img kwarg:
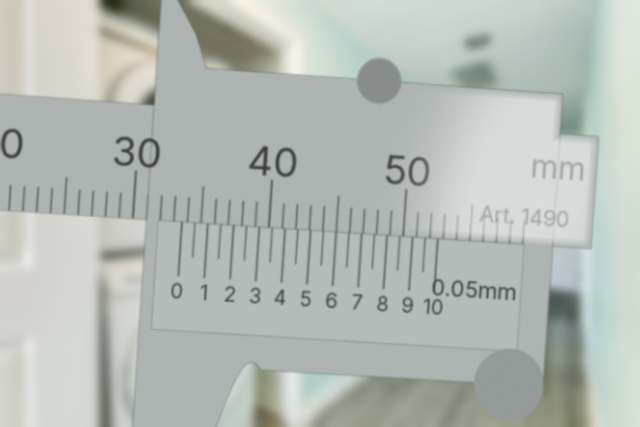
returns 33.6mm
